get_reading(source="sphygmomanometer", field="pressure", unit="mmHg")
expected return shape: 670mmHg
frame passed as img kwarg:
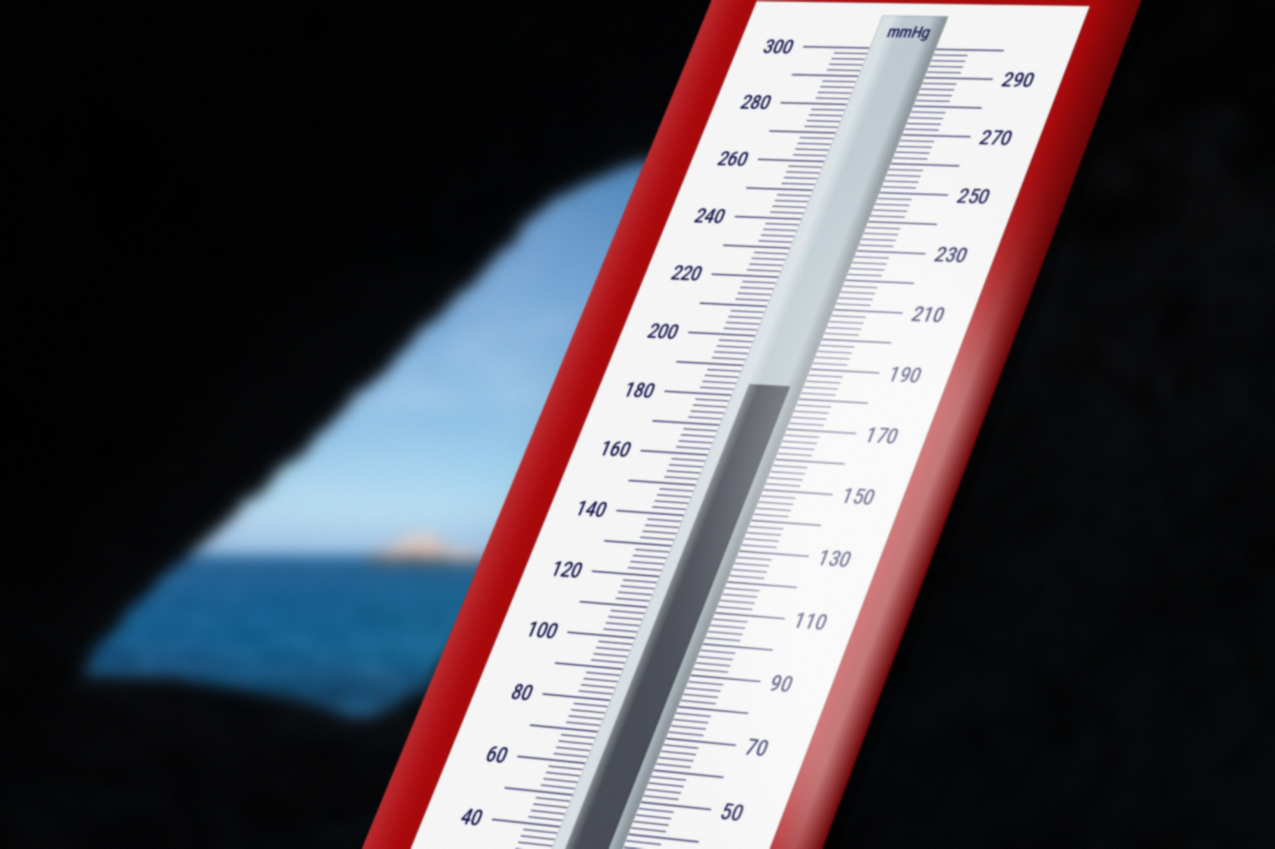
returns 184mmHg
